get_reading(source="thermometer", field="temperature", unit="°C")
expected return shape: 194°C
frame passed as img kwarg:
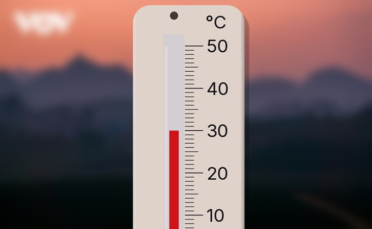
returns 30°C
